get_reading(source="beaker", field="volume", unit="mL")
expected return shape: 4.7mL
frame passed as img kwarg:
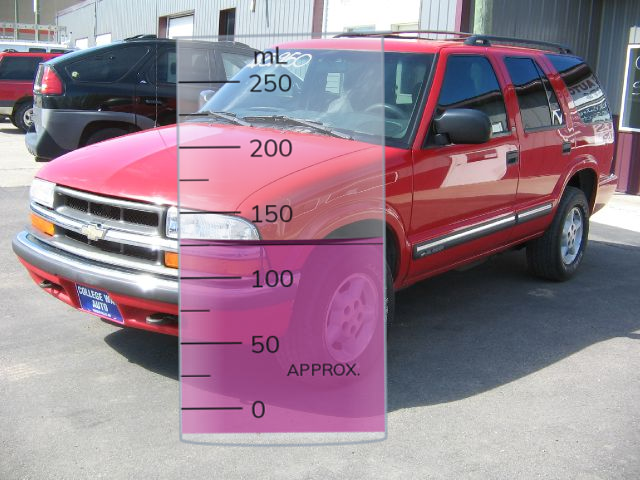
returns 125mL
